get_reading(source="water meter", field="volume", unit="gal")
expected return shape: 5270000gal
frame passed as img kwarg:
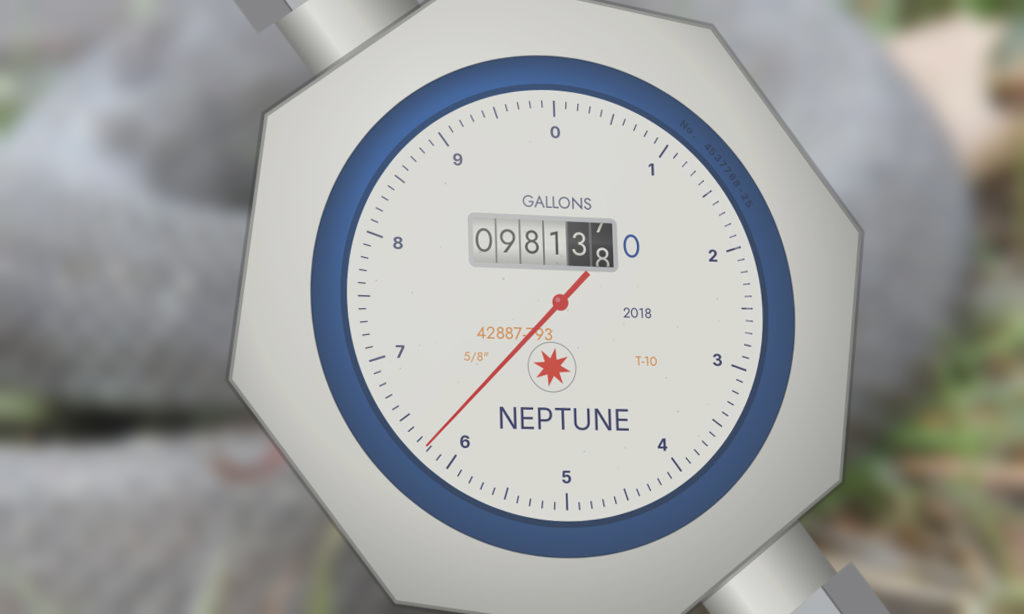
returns 981376.2gal
